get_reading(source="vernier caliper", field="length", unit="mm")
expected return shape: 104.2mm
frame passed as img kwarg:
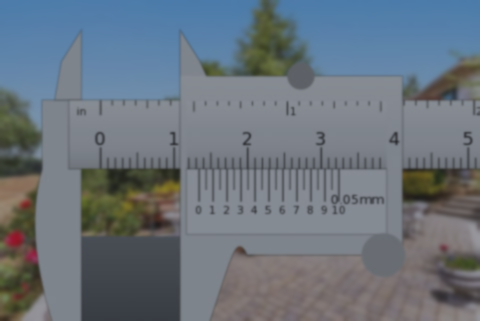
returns 13.4mm
